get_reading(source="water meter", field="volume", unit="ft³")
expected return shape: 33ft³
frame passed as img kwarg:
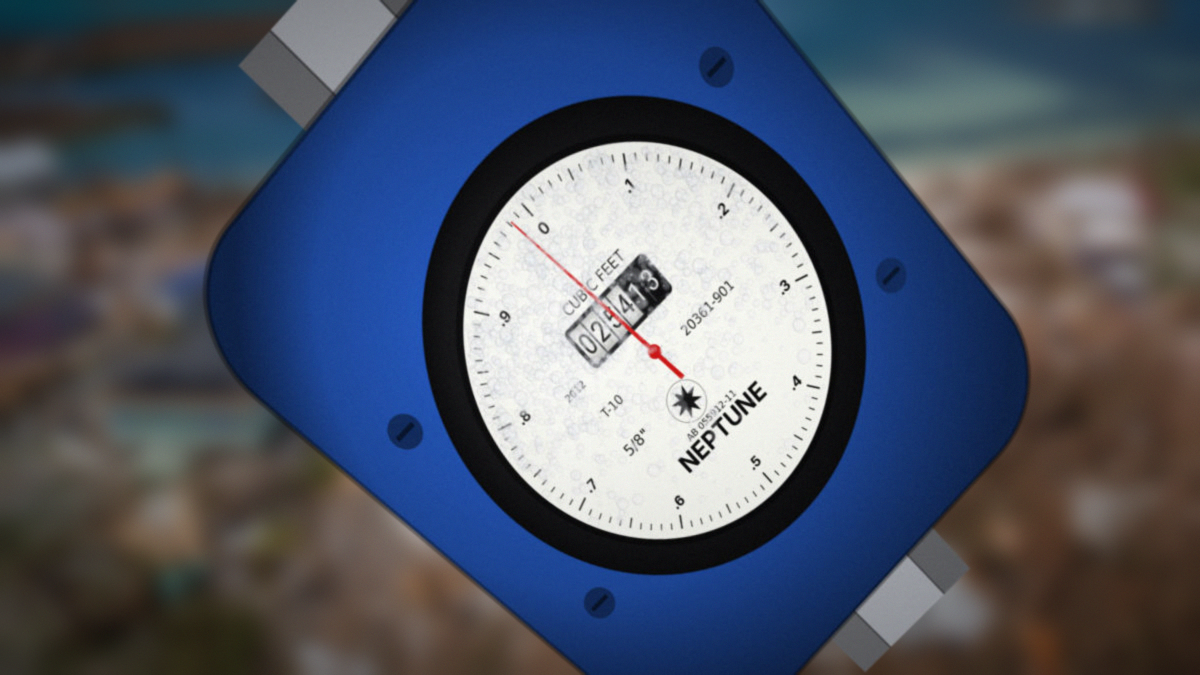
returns 25412.98ft³
